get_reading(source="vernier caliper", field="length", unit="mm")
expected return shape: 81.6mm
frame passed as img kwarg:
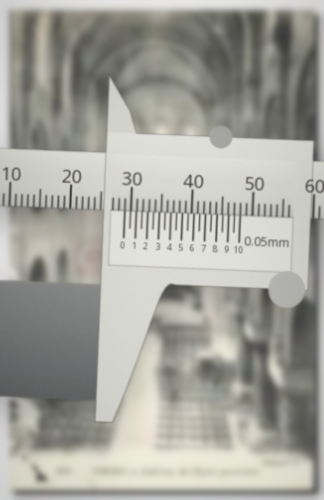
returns 29.0mm
